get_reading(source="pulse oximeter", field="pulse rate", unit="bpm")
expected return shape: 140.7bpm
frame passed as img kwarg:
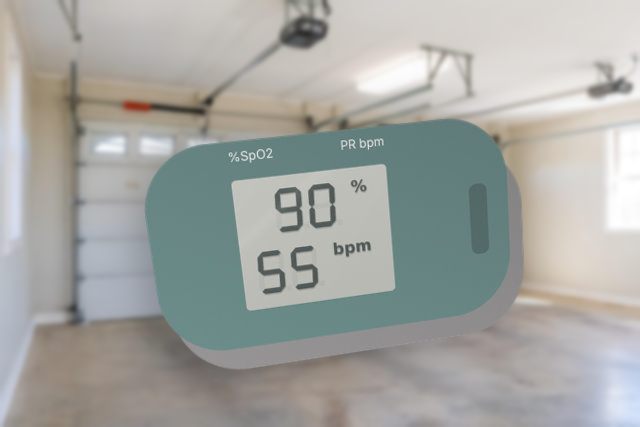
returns 55bpm
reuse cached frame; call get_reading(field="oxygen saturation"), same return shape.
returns 90%
